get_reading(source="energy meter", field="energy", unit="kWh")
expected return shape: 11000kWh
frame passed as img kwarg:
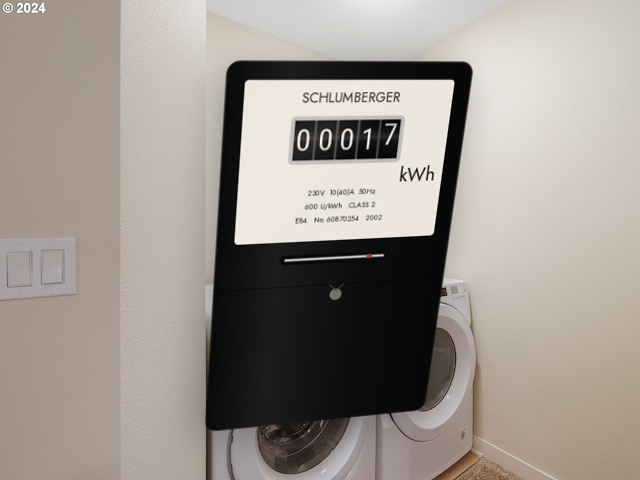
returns 17kWh
